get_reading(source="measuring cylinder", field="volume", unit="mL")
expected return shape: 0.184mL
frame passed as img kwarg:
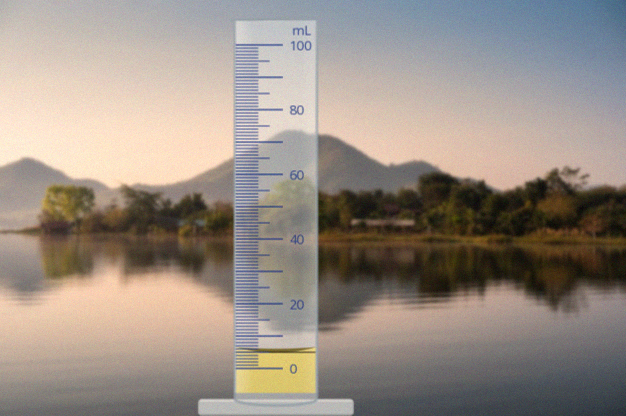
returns 5mL
